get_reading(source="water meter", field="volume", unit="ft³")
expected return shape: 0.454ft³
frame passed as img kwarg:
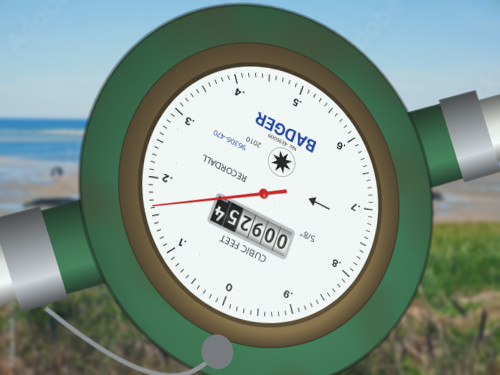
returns 9254.16ft³
